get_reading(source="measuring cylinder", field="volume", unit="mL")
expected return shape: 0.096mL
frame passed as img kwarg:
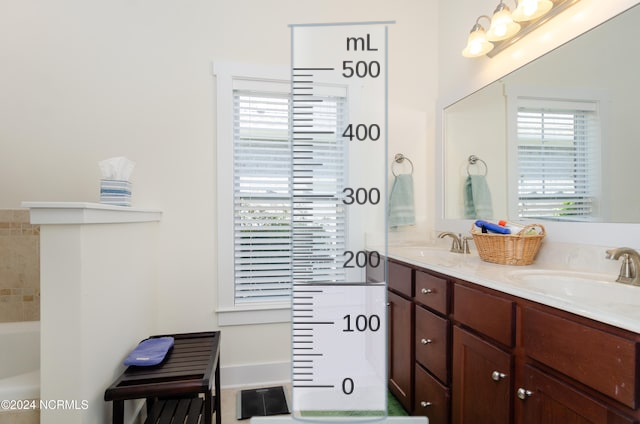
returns 160mL
